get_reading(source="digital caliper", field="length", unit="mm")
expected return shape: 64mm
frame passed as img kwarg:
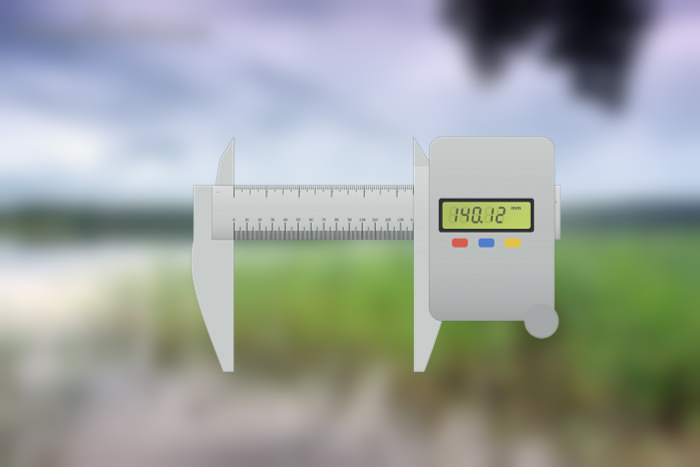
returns 140.12mm
